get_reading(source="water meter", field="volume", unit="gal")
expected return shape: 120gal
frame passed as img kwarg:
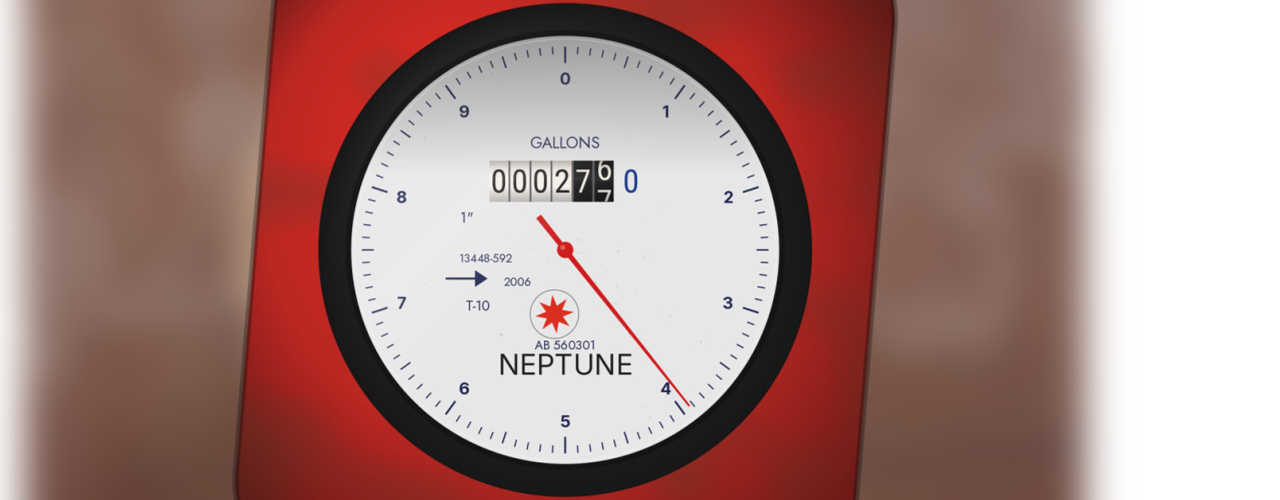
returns 2763.9gal
